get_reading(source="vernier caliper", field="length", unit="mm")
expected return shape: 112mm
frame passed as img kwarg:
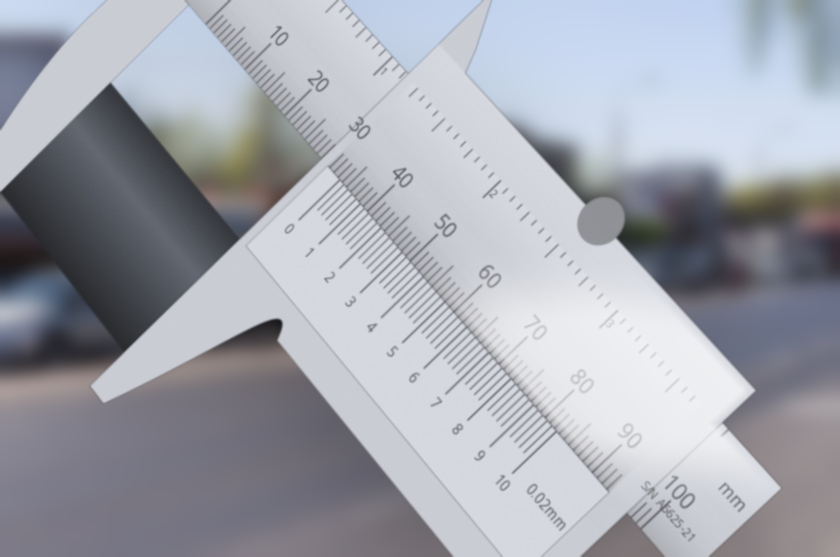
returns 33.5mm
